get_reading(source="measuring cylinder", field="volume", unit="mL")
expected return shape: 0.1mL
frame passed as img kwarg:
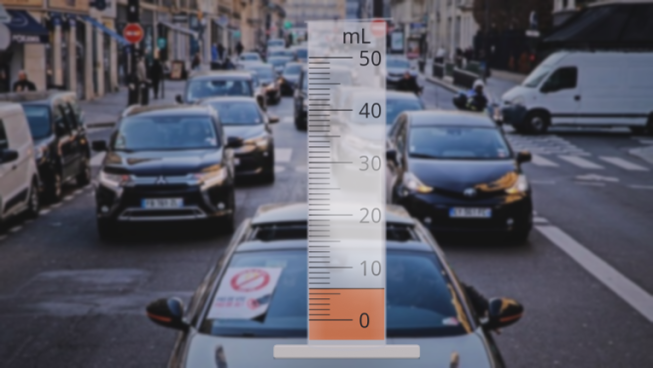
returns 6mL
